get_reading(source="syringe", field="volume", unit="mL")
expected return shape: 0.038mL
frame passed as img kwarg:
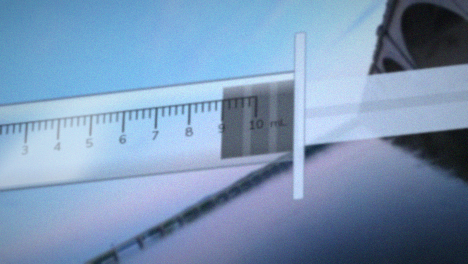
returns 9mL
